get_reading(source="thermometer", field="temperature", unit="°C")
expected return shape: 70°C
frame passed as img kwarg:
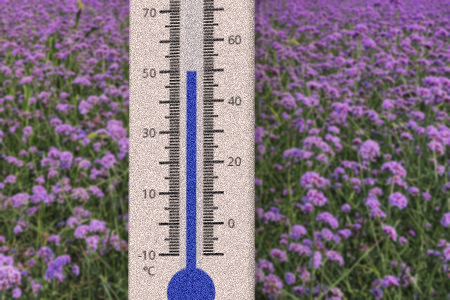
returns 50°C
